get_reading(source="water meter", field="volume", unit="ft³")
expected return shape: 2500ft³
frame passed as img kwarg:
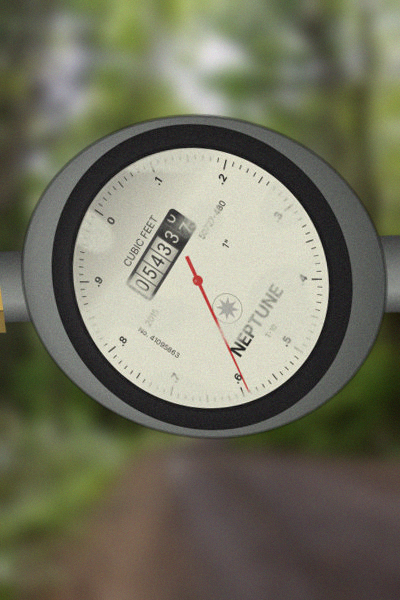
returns 54336.59ft³
